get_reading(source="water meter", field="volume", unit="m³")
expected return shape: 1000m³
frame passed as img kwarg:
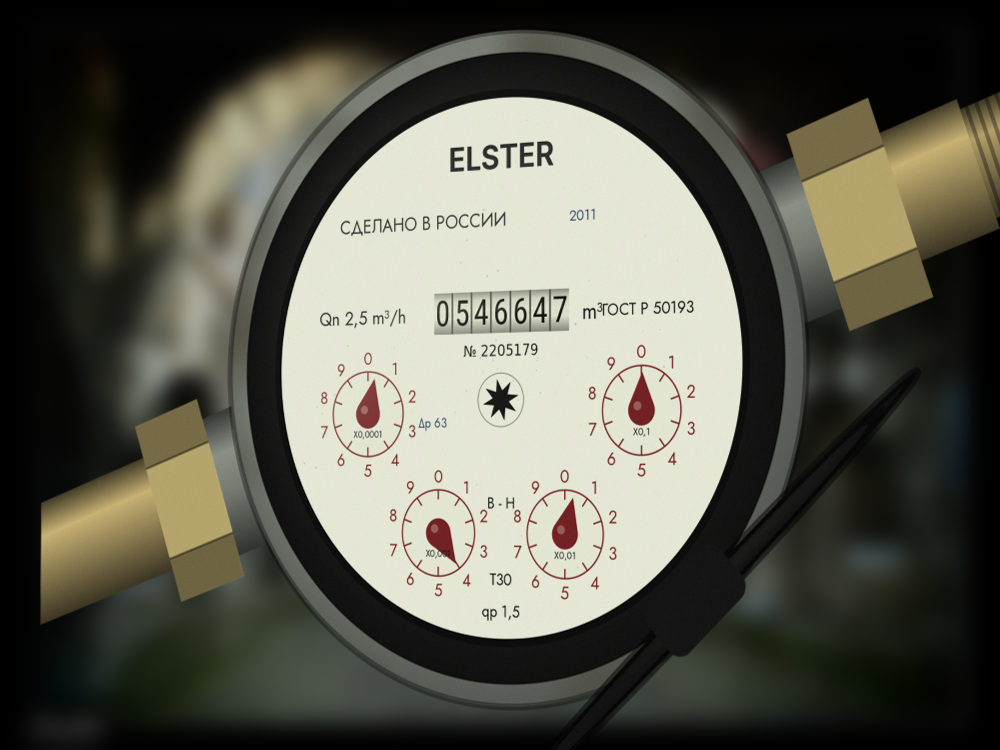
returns 546647.0040m³
